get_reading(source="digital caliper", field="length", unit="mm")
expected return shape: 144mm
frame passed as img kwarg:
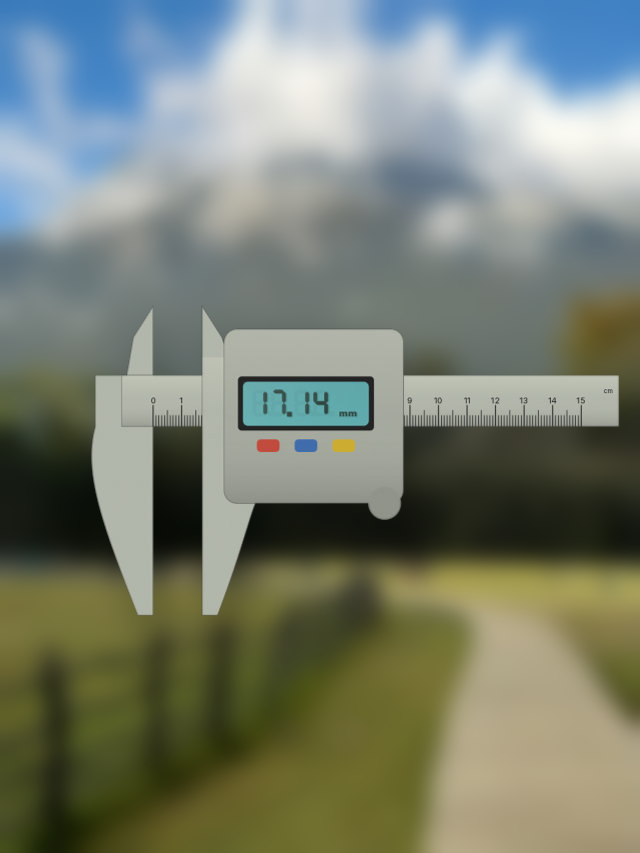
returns 17.14mm
